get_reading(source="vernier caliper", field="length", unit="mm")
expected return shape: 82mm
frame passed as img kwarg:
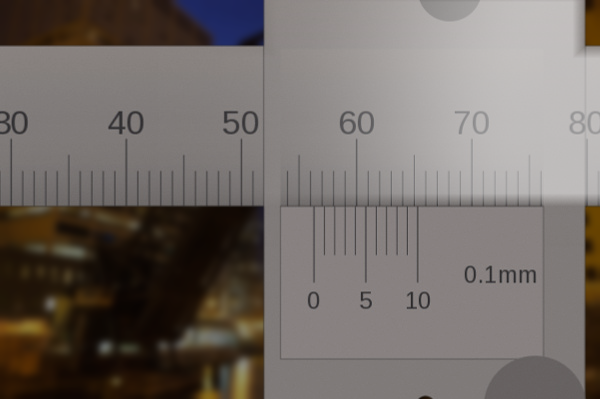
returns 56.3mm
